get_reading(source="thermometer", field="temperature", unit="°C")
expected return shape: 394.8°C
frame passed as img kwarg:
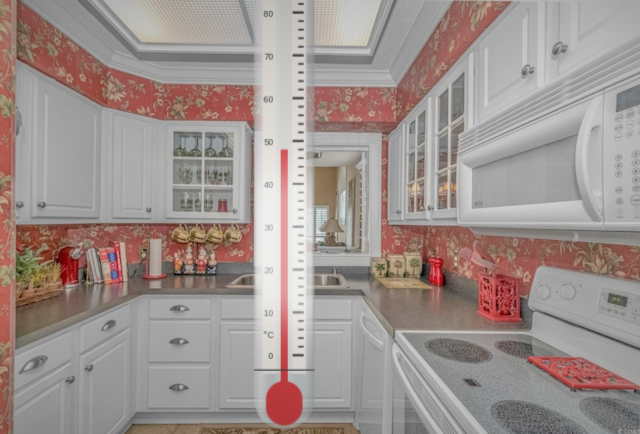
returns 48°C
